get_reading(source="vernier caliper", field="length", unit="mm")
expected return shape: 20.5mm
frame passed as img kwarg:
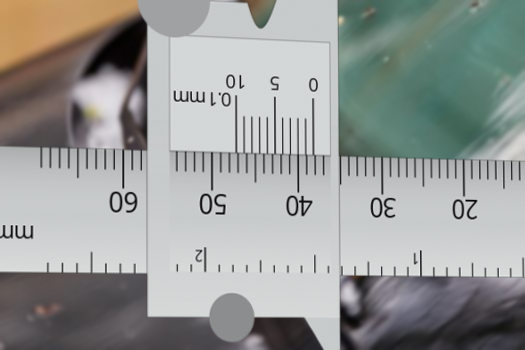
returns 38.2mm
